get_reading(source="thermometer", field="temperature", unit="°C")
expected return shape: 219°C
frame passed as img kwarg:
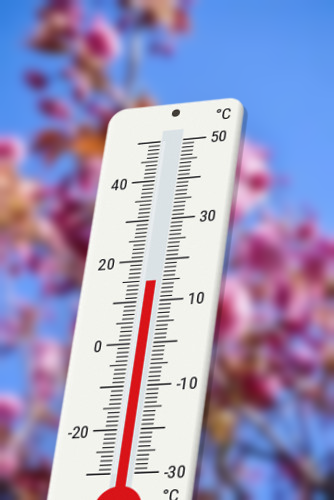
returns 15°C
